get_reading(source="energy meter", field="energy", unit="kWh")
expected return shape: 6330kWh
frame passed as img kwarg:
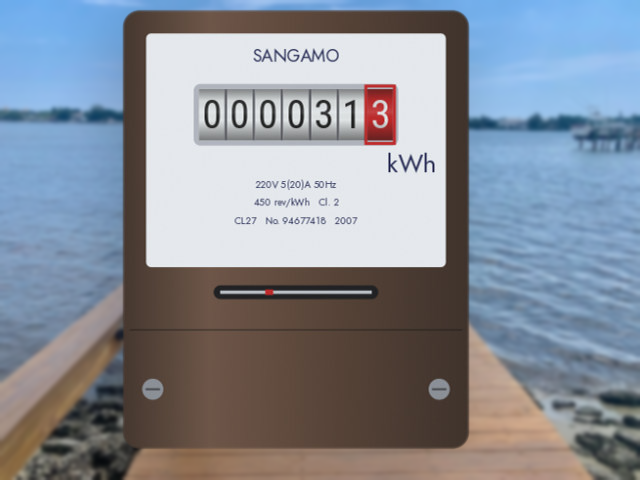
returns 31.3kWh
